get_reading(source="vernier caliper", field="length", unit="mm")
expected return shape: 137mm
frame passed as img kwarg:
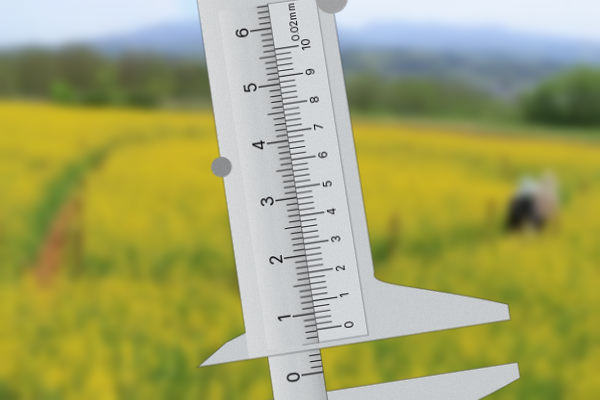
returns 7.2mm
